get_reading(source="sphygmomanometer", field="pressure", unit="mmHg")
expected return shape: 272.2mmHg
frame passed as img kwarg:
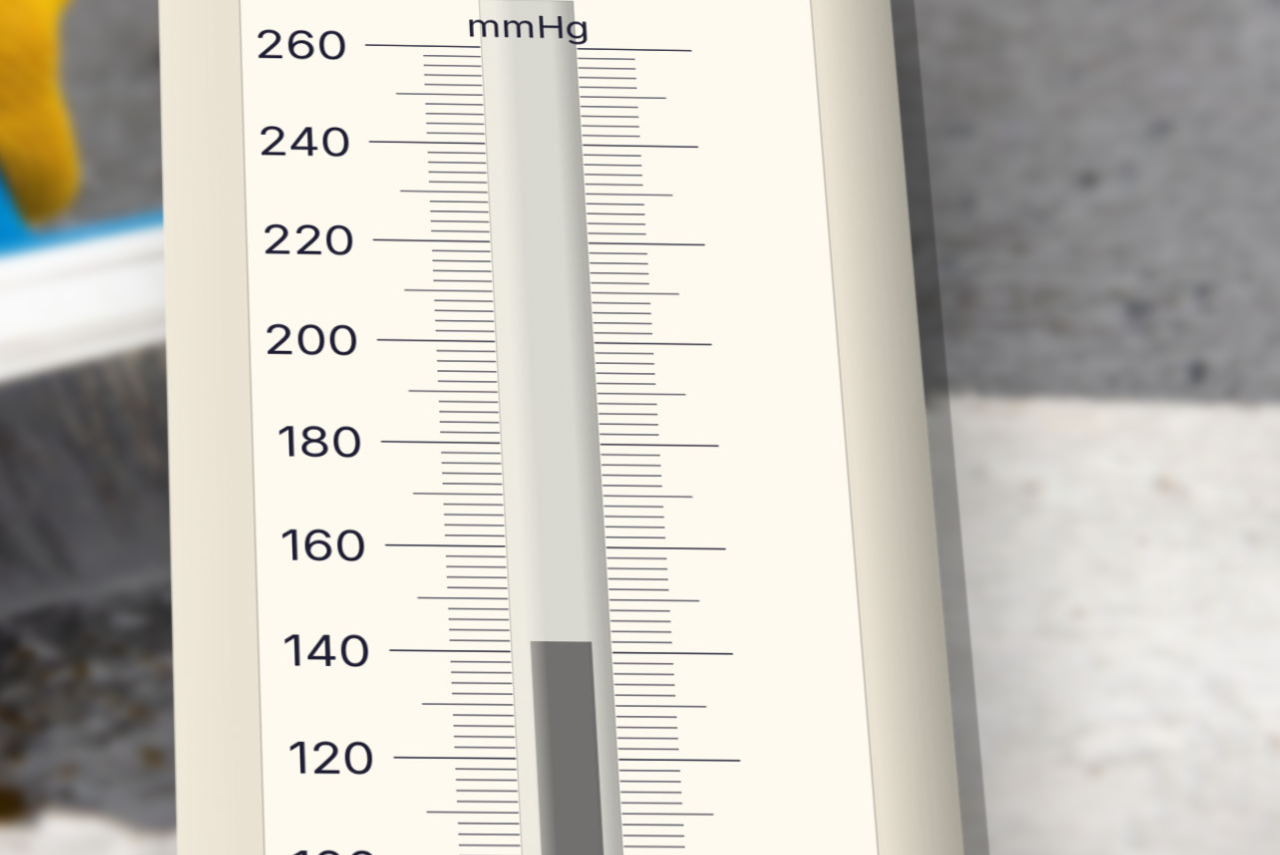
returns 142mmHg
